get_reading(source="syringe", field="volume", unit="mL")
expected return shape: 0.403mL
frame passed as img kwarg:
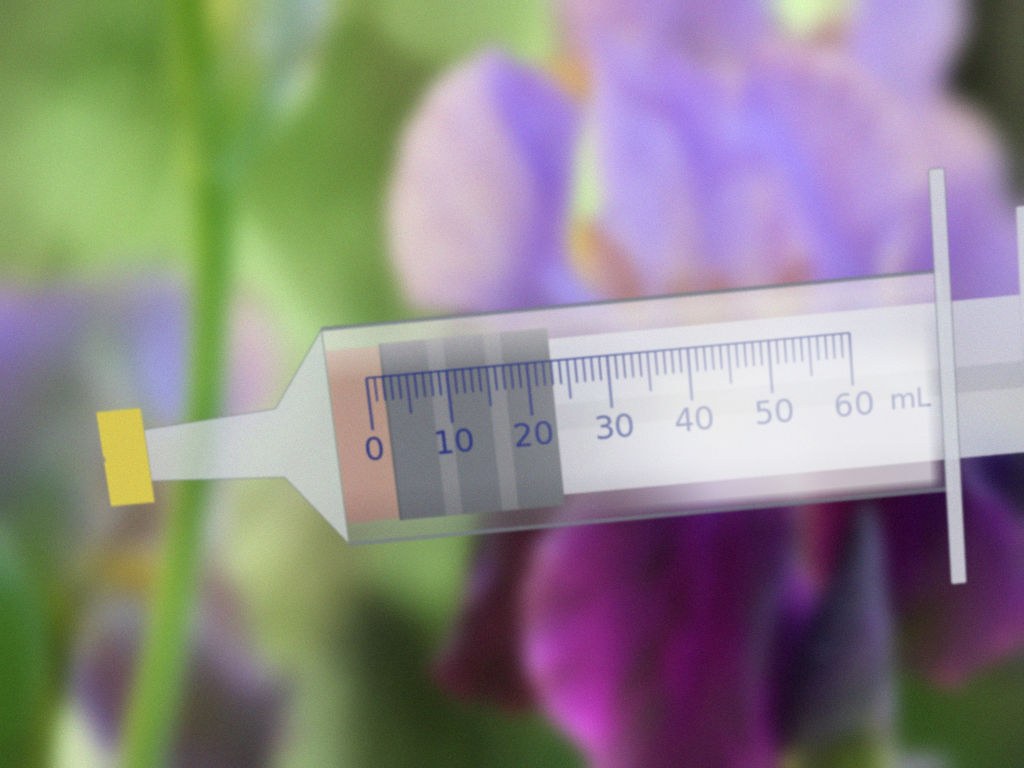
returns 2mL
